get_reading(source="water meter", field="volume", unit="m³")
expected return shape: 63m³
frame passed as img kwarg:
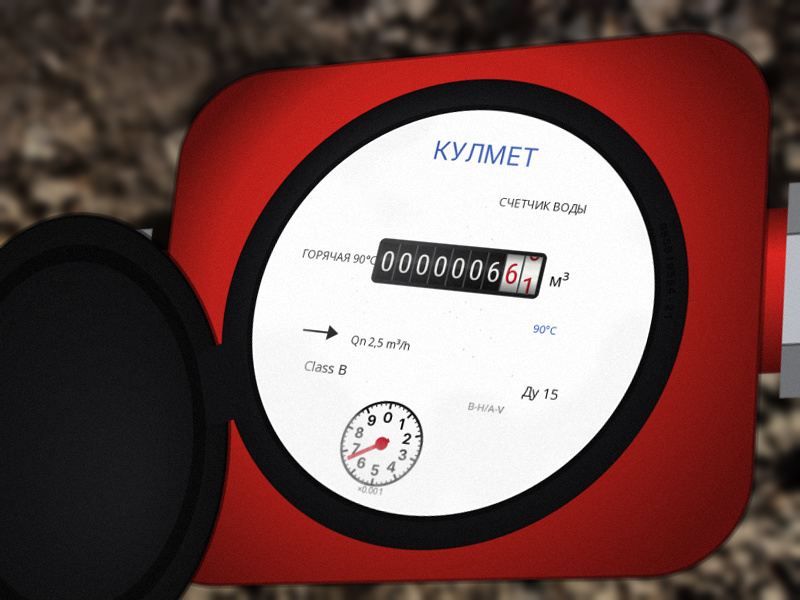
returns 6.606m³
